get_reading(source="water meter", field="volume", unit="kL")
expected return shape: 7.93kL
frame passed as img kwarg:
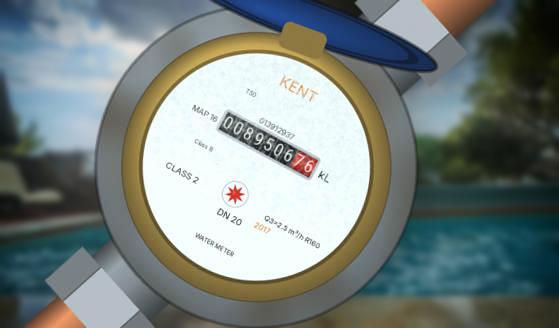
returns 89506.76kL
